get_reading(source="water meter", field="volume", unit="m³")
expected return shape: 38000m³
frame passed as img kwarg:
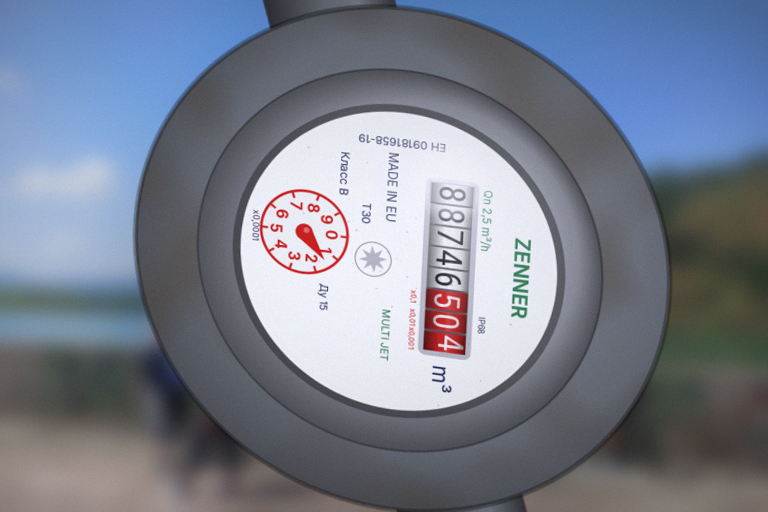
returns 88746.5041m³
